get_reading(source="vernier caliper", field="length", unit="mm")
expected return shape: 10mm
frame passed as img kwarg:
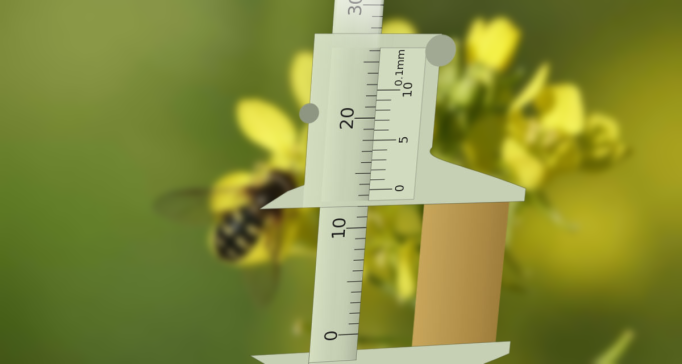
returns 13.5mm
